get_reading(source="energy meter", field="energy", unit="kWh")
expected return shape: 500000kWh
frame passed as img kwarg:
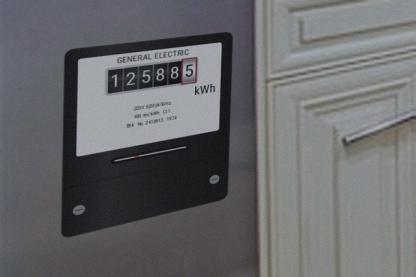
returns 12588.5kWh
